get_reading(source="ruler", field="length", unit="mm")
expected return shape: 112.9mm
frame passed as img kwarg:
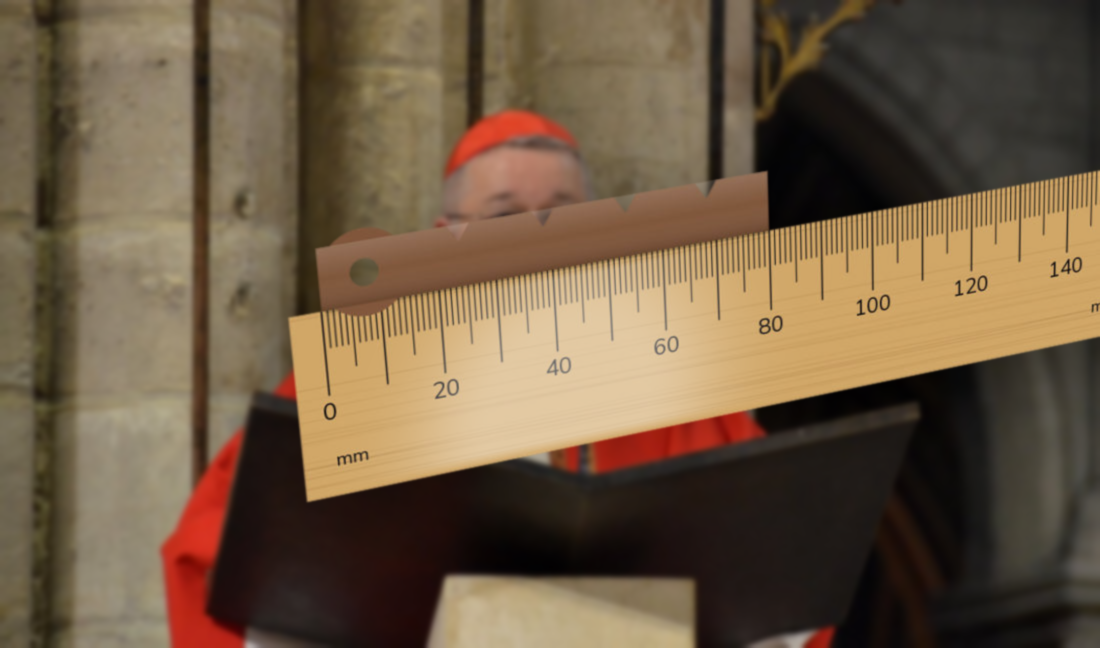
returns 80mm
